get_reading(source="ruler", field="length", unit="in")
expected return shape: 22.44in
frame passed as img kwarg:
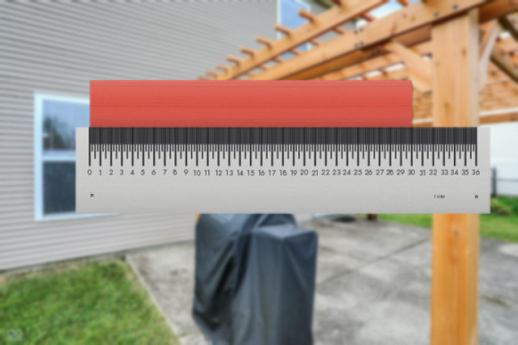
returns 30in
